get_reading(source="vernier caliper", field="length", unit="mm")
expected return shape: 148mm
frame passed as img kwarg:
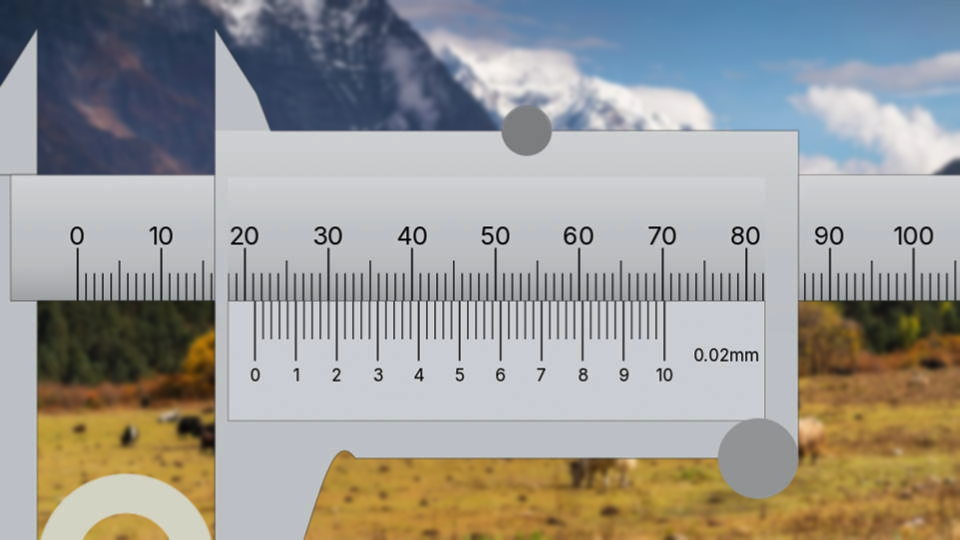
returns 21.2mm
